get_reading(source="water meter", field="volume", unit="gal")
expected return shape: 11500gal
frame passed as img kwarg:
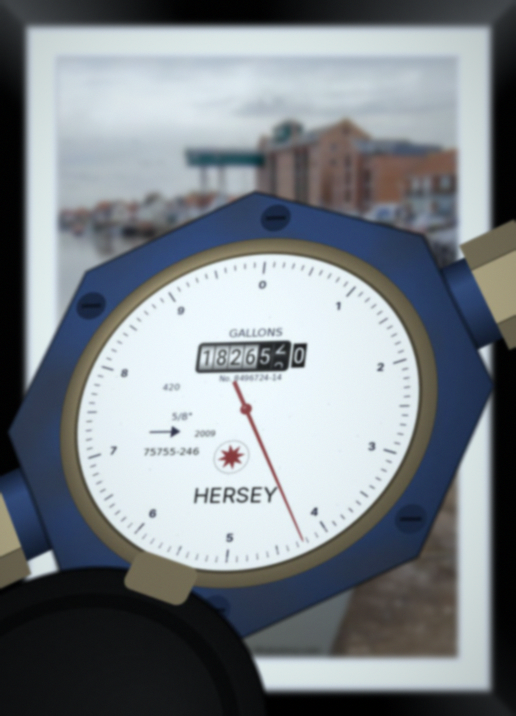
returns 1826524.2gal
